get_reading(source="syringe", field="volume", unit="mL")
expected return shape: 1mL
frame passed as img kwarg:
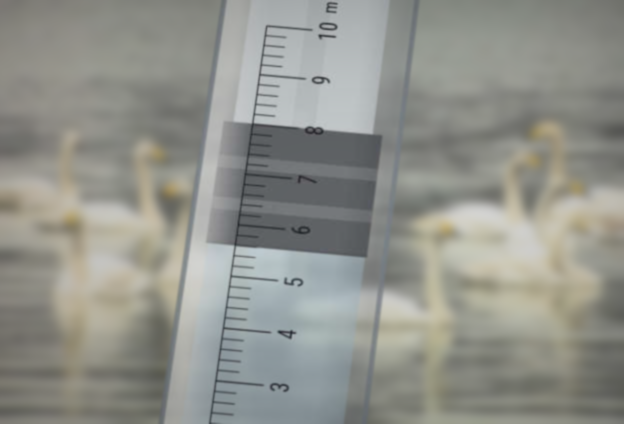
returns 5.6mL
